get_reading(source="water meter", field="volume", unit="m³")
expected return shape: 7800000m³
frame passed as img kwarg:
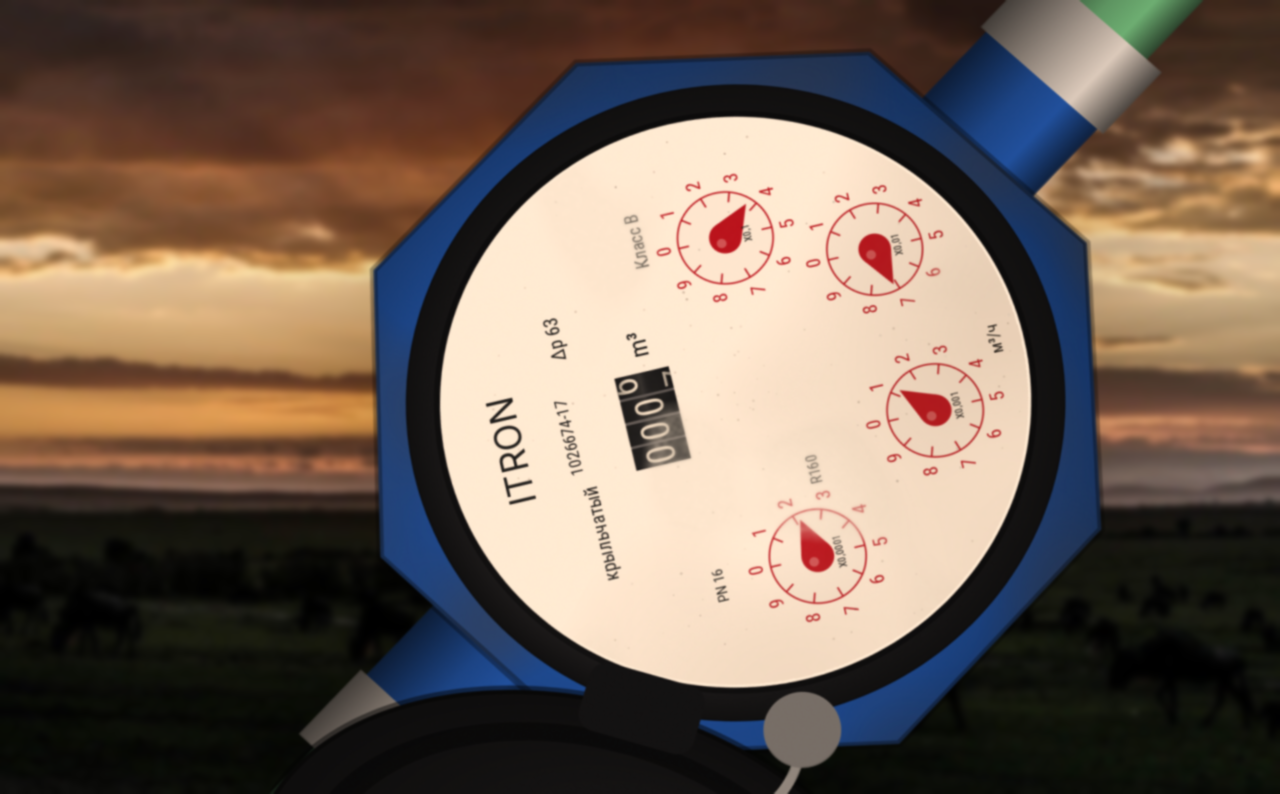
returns 6.3712m³
